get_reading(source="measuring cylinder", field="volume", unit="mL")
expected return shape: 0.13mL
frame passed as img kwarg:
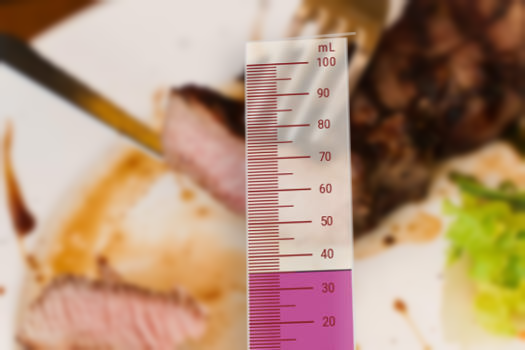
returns 35mL
